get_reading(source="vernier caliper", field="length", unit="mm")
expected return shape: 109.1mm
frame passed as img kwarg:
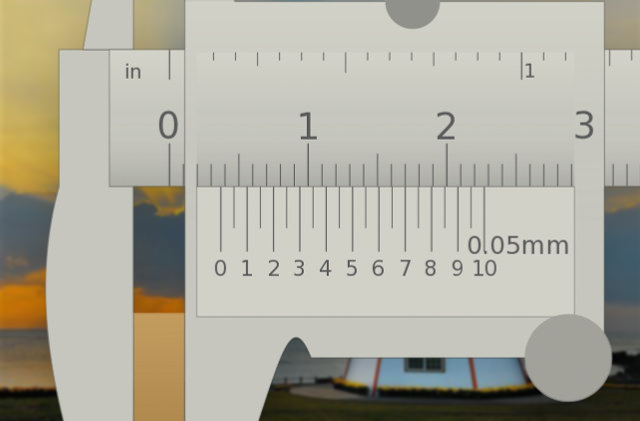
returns 3.7mm
